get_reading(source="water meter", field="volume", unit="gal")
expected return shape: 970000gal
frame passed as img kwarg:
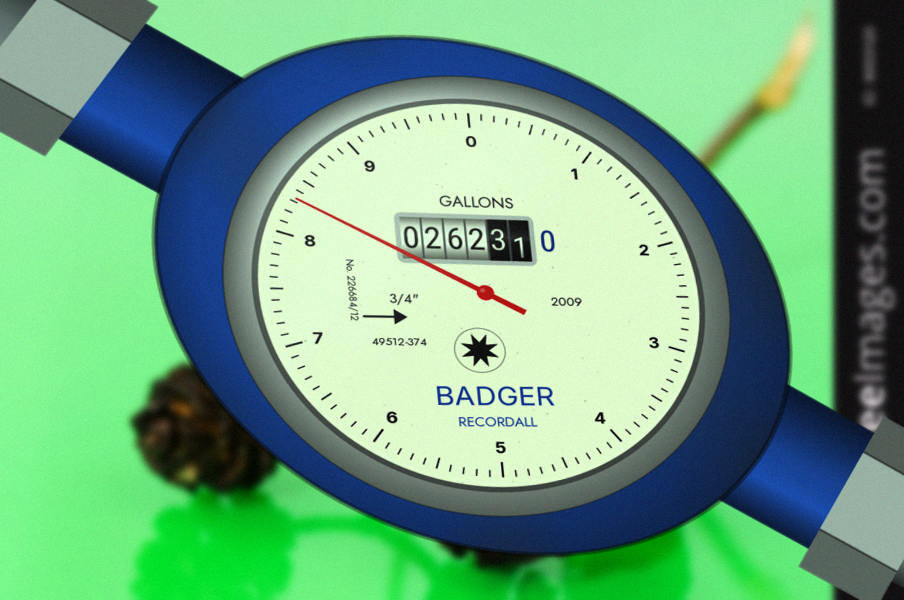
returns 262308.3gal
